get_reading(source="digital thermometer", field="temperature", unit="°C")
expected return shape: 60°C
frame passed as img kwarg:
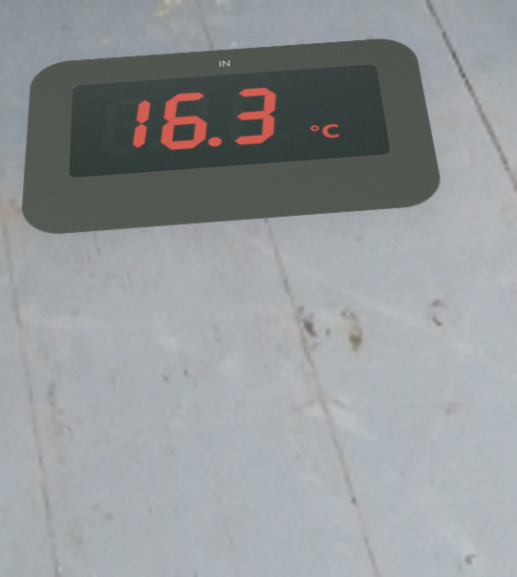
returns 16.3°C
